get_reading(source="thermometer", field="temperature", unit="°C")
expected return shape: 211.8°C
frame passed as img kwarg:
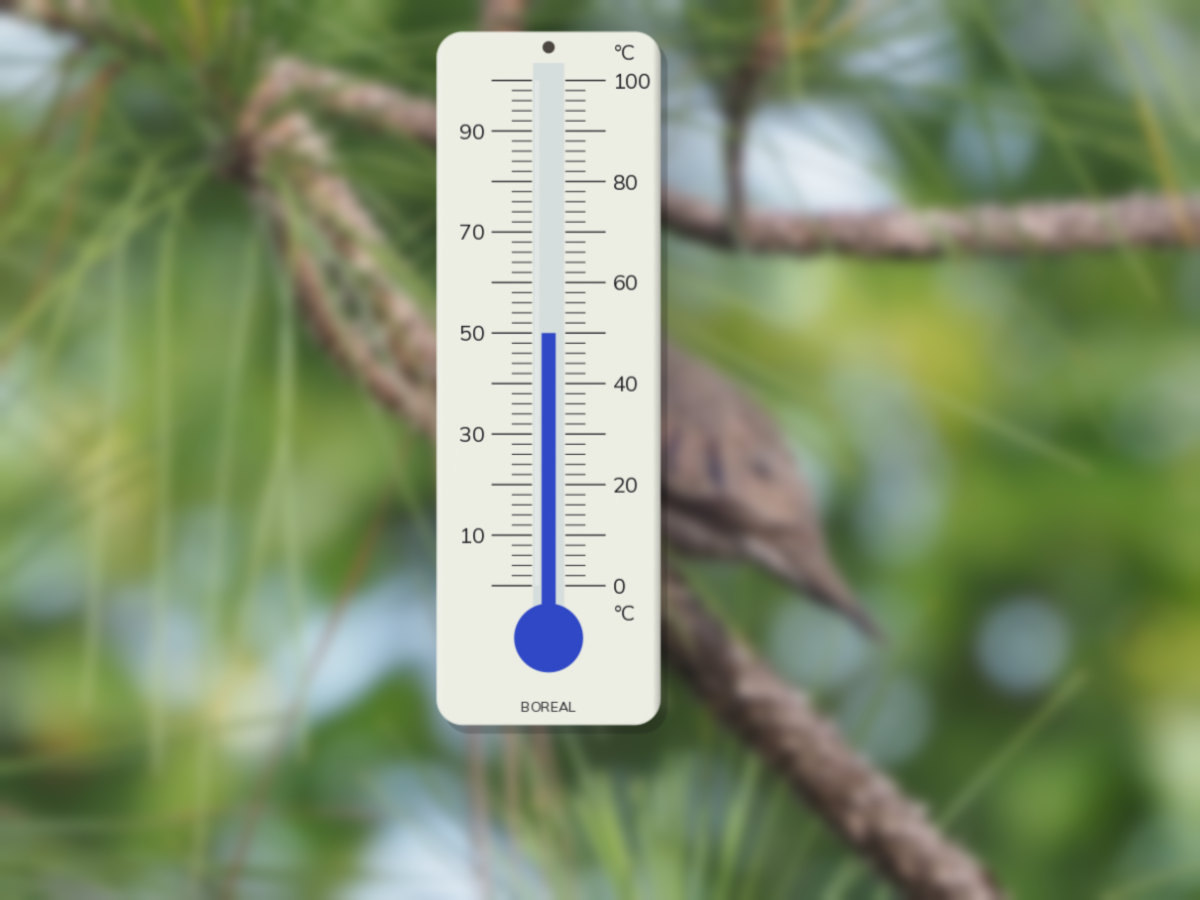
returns 50°C
